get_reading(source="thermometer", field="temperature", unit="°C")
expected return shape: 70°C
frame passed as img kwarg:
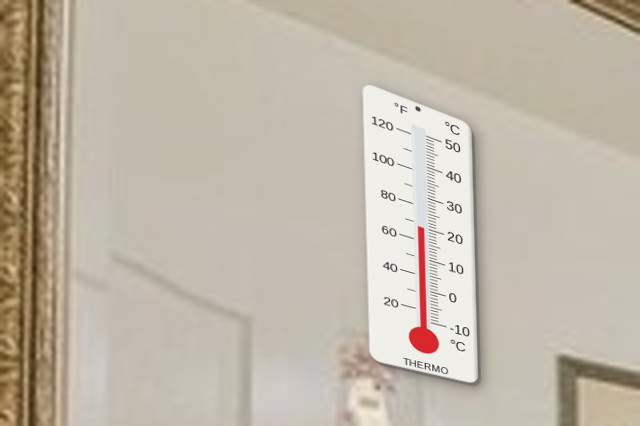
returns 20°C
